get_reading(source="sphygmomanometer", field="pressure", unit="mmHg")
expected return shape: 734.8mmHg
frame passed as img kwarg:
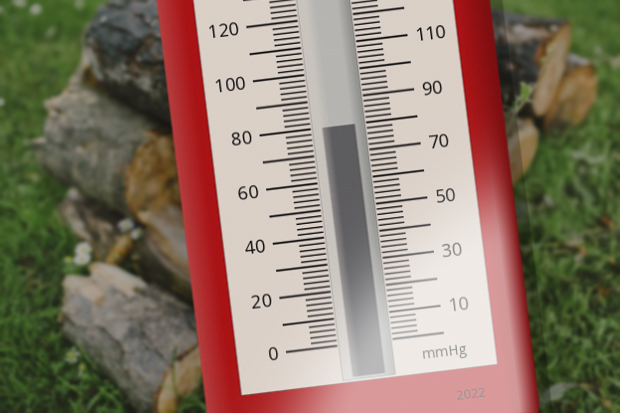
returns 80mmHg
